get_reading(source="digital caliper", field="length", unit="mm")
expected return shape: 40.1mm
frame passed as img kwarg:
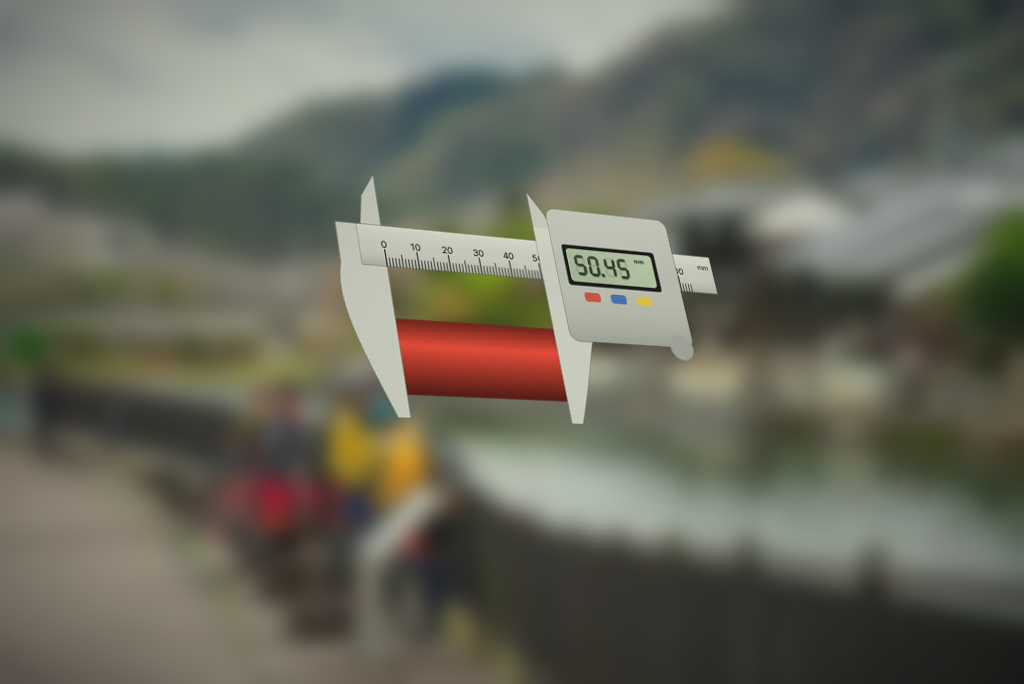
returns 50.45mm
